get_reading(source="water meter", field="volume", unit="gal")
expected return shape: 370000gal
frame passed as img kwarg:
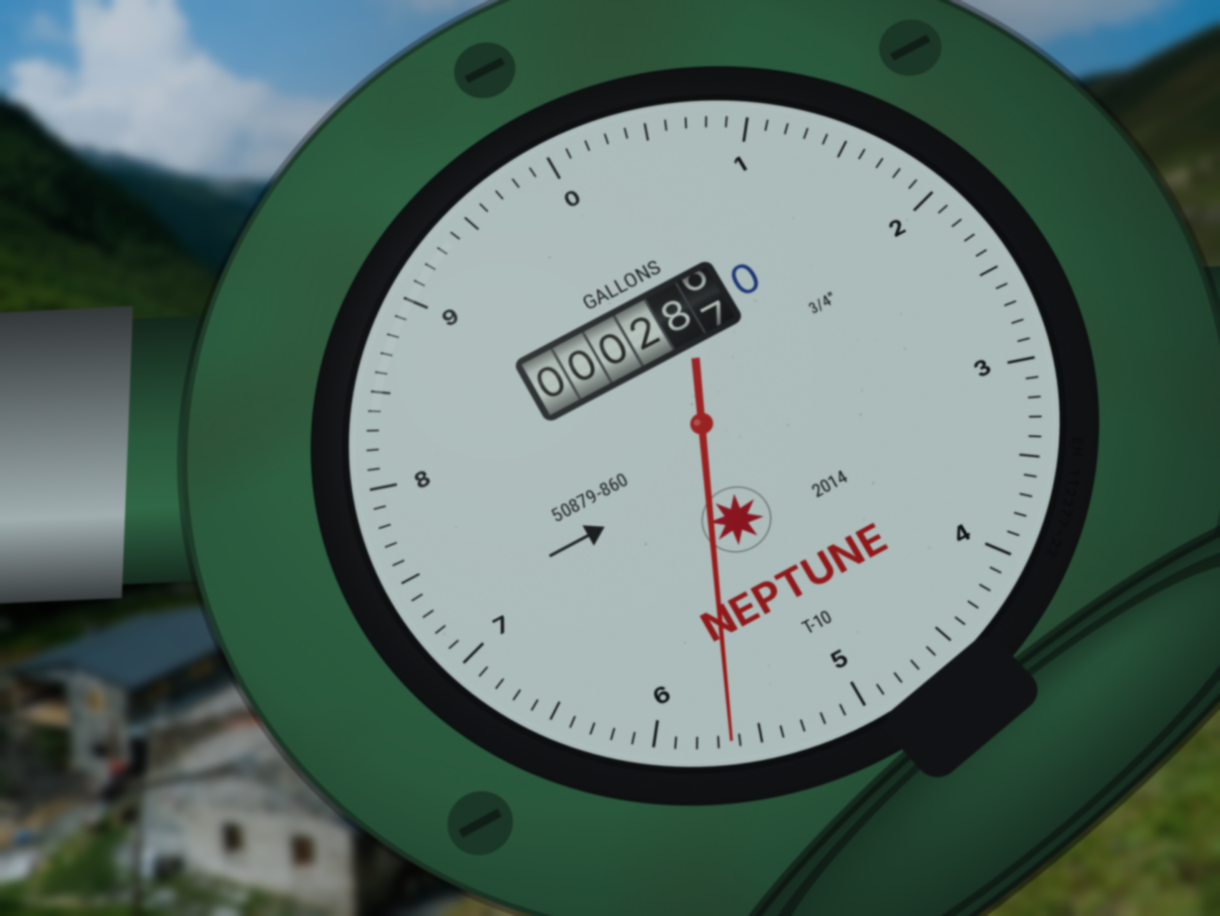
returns 2865.6gal
